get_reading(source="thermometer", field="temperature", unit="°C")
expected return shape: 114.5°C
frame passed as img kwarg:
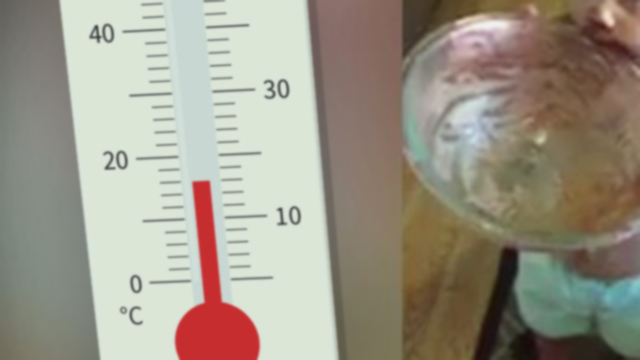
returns 16°C
